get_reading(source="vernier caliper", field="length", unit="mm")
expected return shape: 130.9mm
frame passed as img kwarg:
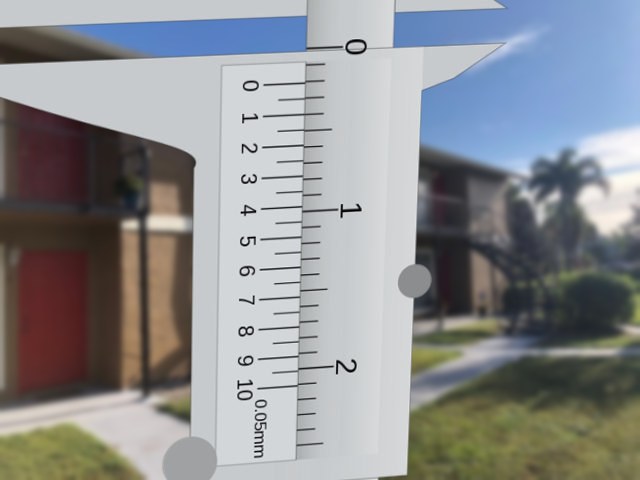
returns 2.1mm
